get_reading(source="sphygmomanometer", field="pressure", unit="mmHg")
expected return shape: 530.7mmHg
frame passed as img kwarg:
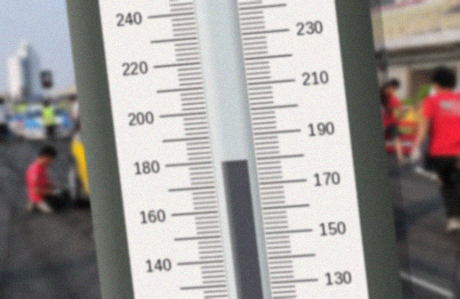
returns 180mmHg
